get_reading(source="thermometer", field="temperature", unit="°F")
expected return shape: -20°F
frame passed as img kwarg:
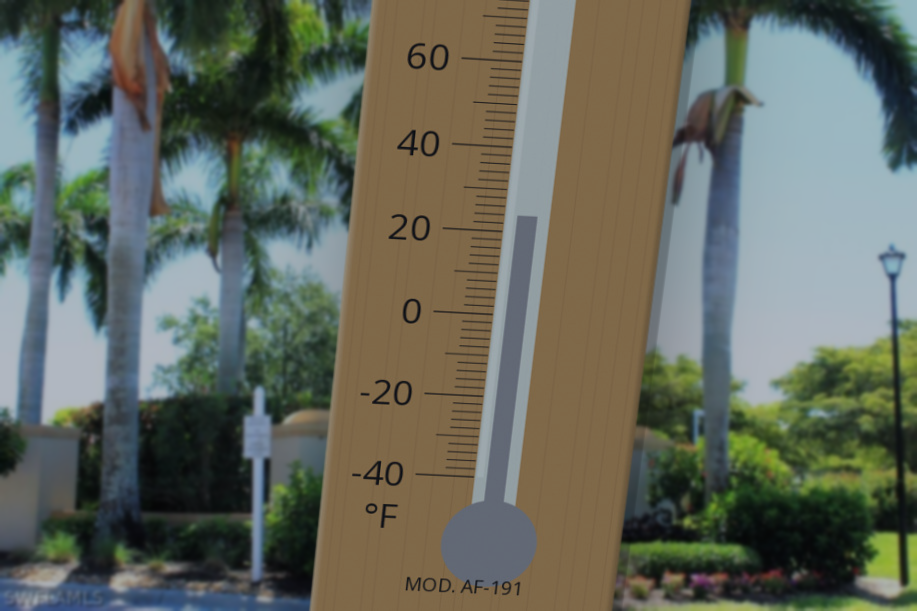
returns 24°F
